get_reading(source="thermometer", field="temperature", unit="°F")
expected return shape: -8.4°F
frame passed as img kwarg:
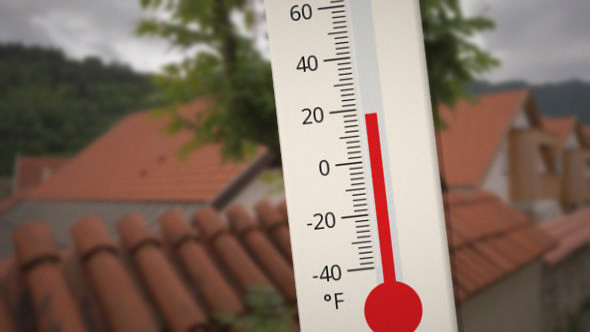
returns 18°F
